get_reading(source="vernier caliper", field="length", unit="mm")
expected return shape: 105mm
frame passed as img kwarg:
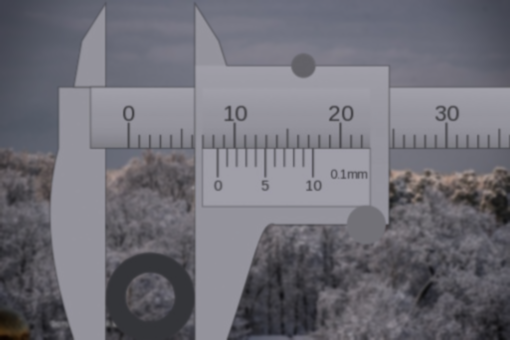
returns 8.4mm
